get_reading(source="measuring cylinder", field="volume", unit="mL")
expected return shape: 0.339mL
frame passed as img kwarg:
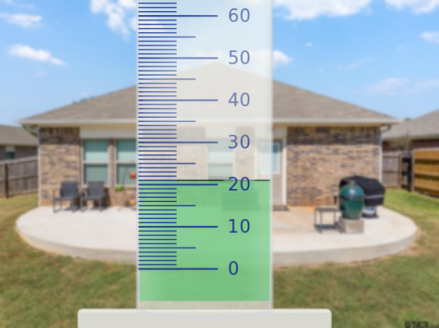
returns 21mL
